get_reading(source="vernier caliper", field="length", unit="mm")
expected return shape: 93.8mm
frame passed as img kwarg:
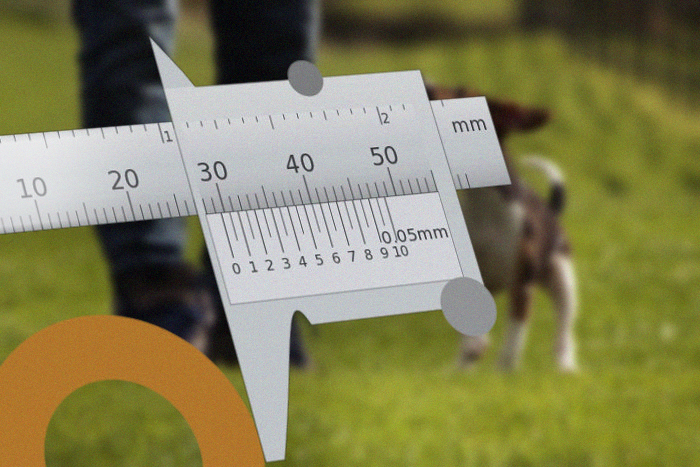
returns 29.6mm
